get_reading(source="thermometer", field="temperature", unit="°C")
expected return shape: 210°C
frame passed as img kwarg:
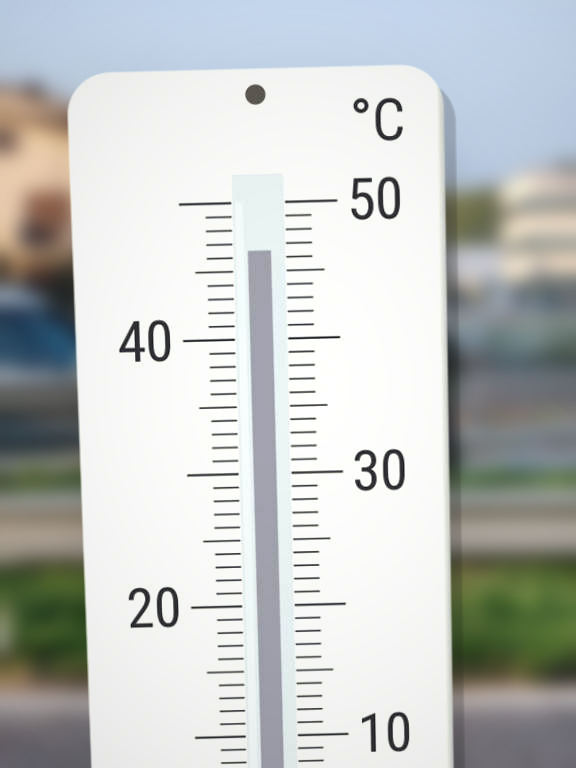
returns 46.5°C
